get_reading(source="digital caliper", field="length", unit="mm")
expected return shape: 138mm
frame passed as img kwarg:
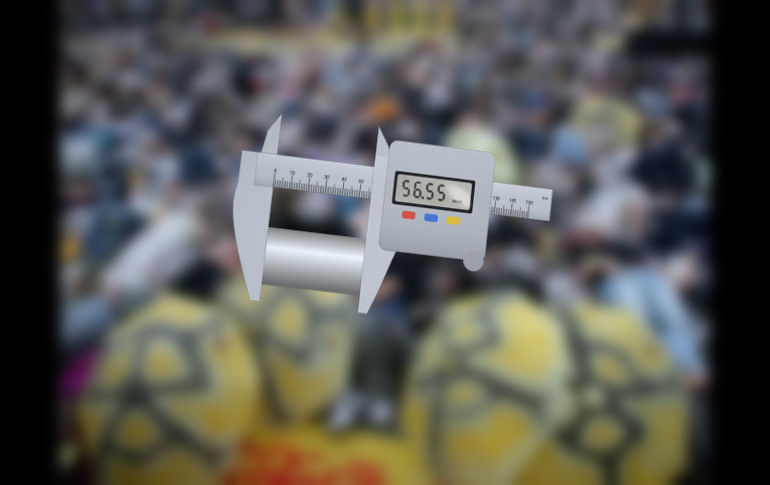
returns 56.55mm
